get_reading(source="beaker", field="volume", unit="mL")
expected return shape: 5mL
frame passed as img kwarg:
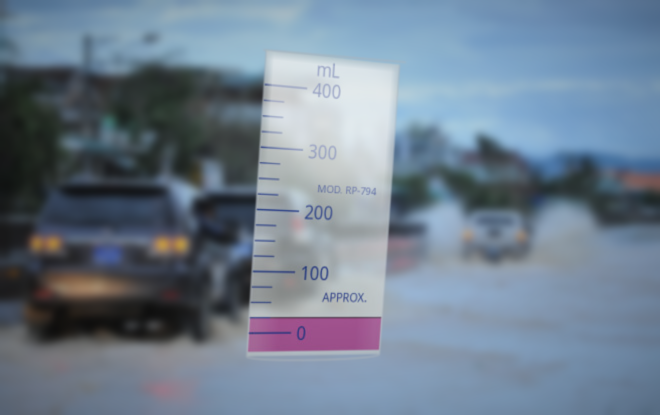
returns 25mL
